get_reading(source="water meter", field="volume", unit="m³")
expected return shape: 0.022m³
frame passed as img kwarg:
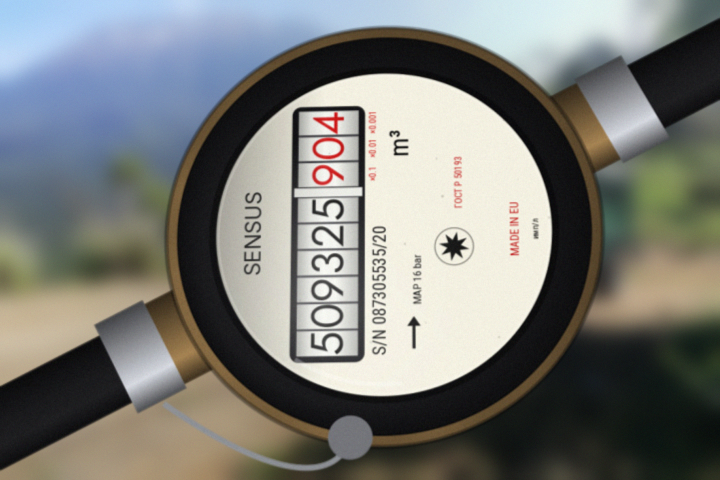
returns 509325.904m³
